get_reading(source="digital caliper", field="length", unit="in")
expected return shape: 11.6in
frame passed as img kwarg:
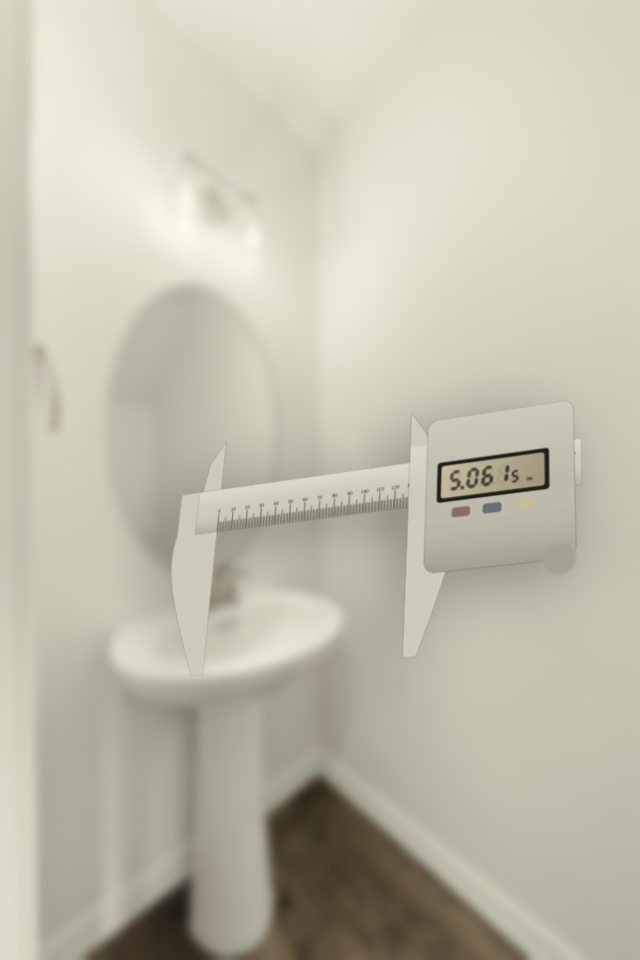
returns 5.0615in
